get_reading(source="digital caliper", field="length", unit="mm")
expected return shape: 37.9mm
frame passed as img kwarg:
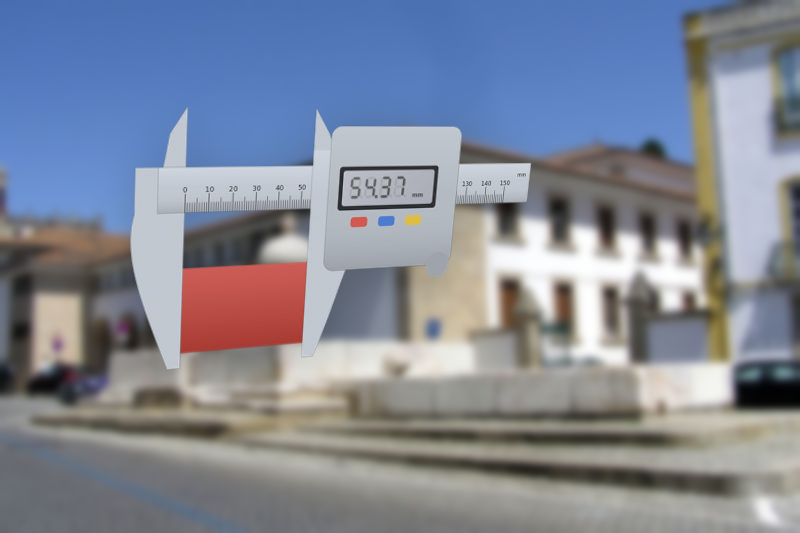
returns 54.37mm
